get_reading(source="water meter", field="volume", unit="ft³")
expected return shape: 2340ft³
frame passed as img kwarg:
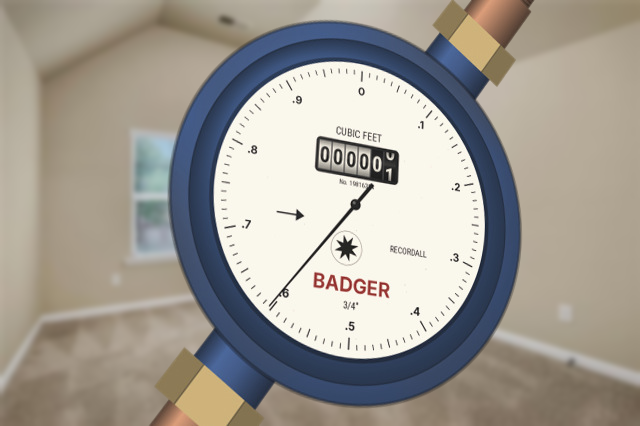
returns 0.60ft³
